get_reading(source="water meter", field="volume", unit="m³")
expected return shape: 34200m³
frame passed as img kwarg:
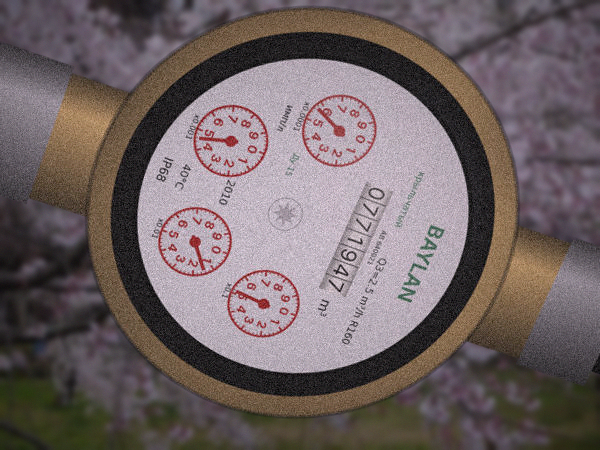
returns 771947.5145m³
